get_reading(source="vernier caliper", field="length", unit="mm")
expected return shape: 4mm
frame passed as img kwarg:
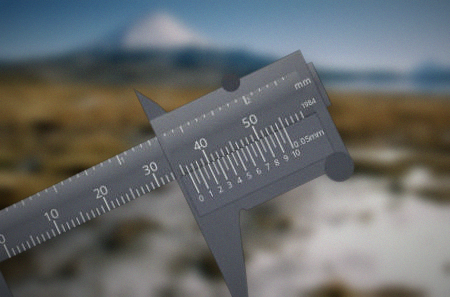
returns 36.0mm
